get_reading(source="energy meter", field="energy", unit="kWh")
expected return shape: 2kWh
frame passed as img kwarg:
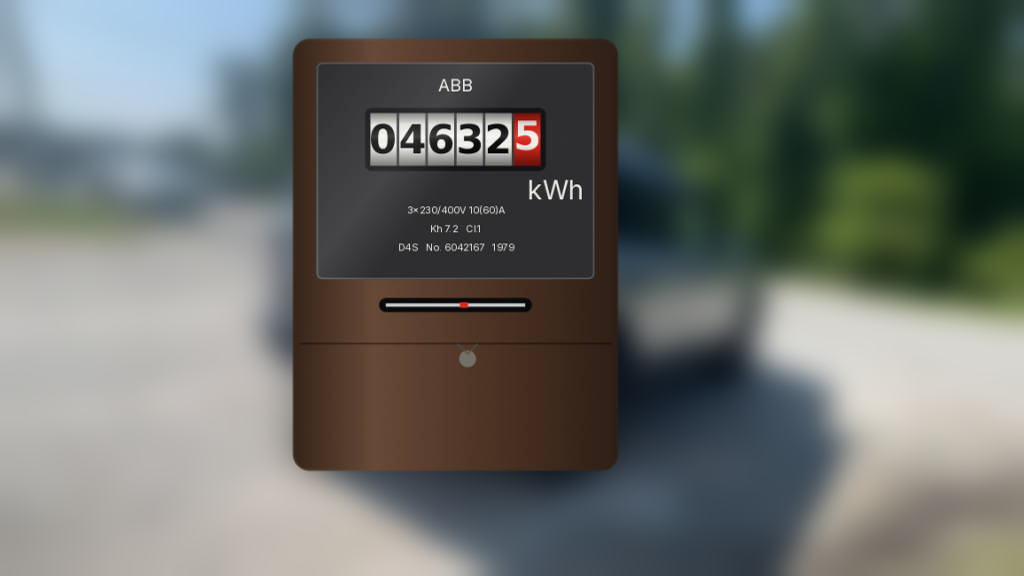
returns 4632.5kWh
